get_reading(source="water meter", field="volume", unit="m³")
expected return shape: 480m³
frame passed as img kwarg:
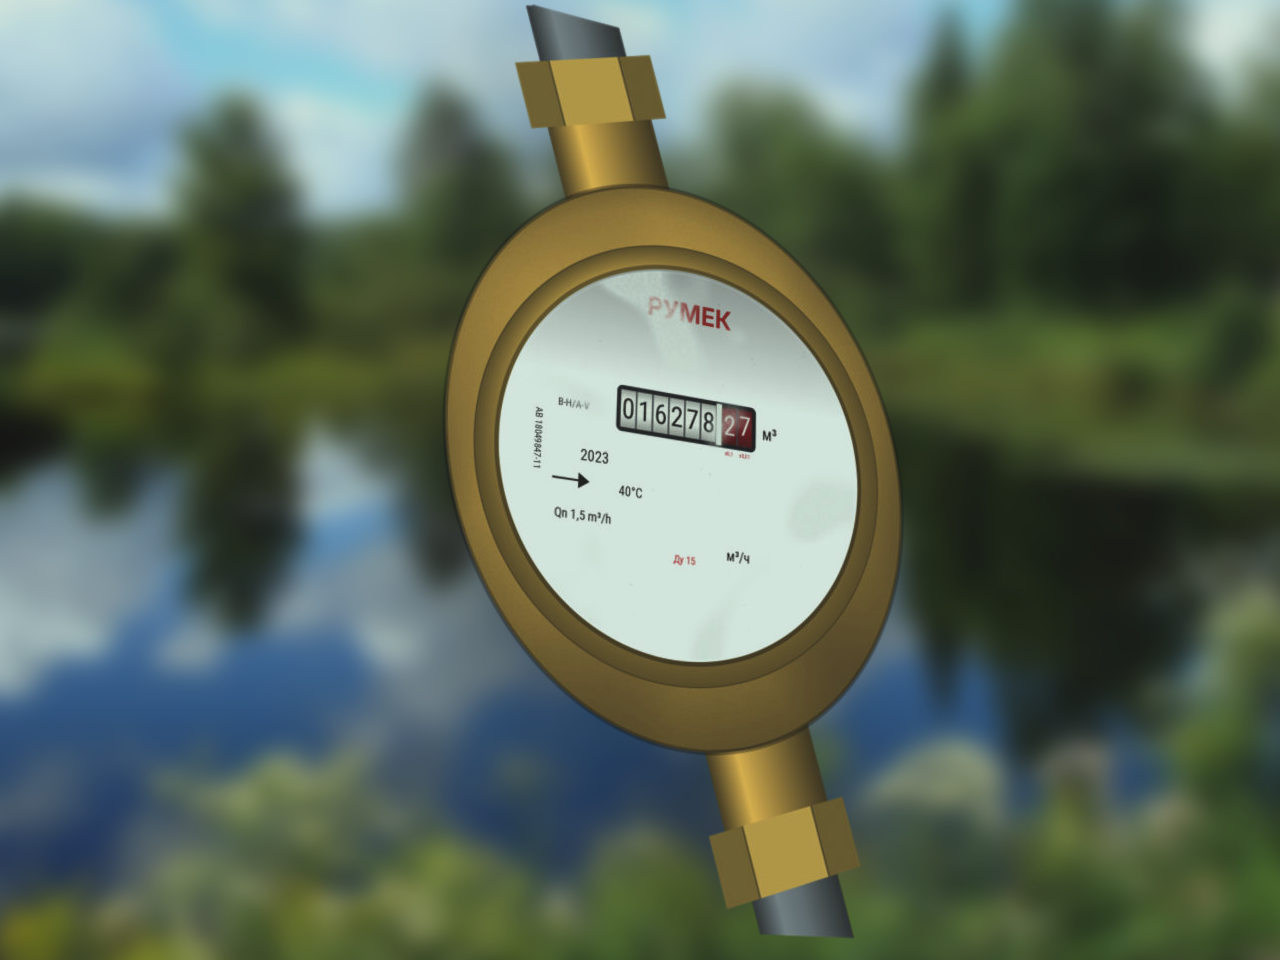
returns 16278.27m³
